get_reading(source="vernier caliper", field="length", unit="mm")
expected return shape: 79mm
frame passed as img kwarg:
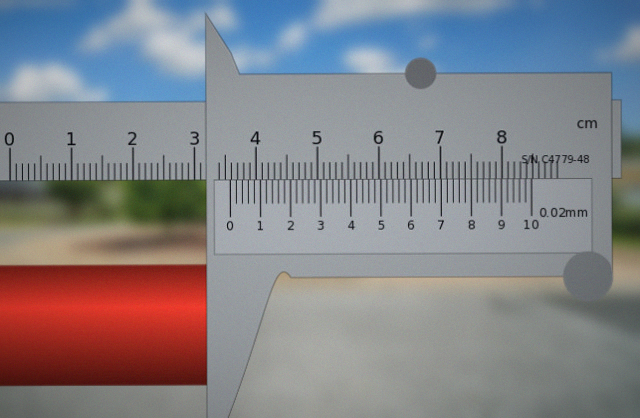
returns 35.8mm
